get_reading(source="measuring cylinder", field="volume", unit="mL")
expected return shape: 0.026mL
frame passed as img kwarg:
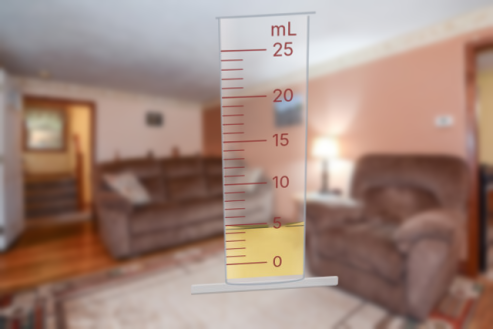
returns 4.5mL
